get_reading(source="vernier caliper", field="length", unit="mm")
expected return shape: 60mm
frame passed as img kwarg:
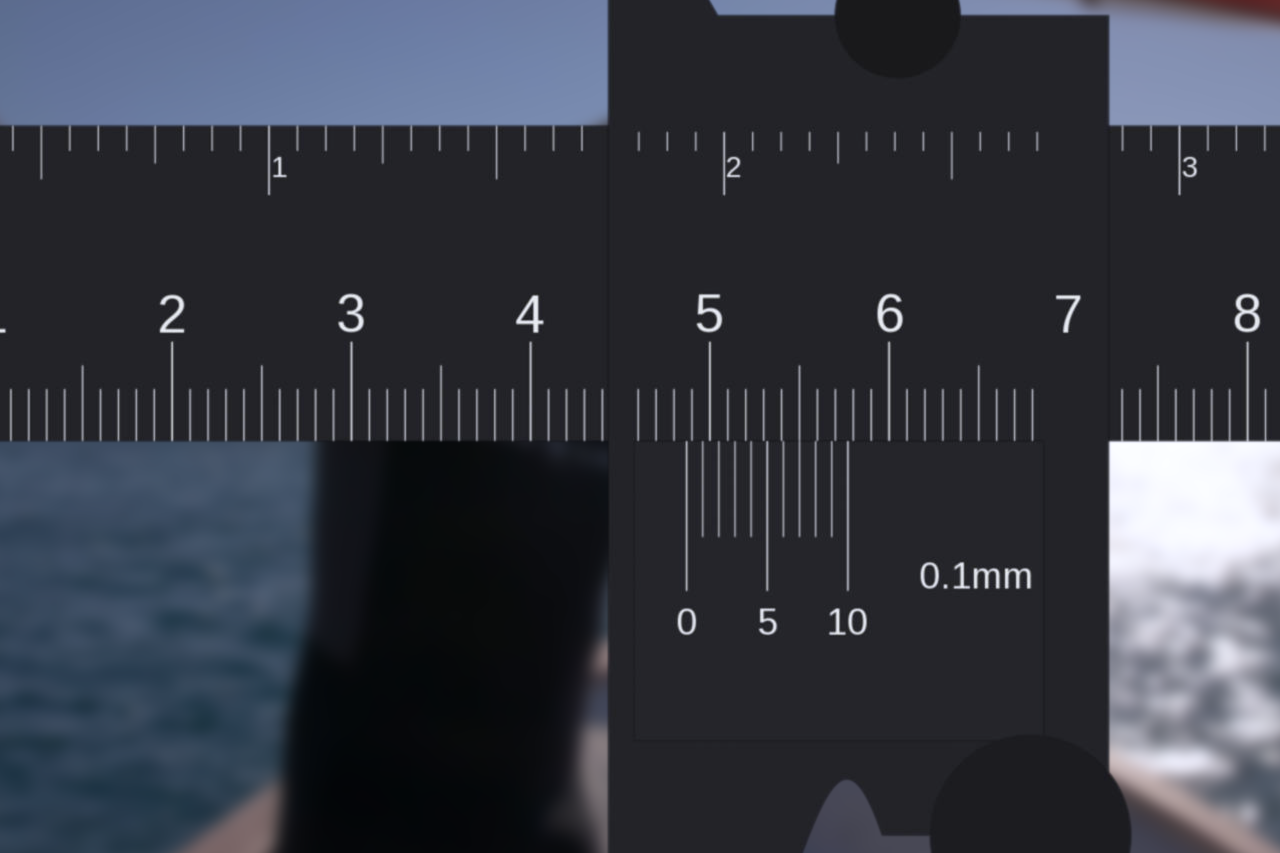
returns 48.7mm
